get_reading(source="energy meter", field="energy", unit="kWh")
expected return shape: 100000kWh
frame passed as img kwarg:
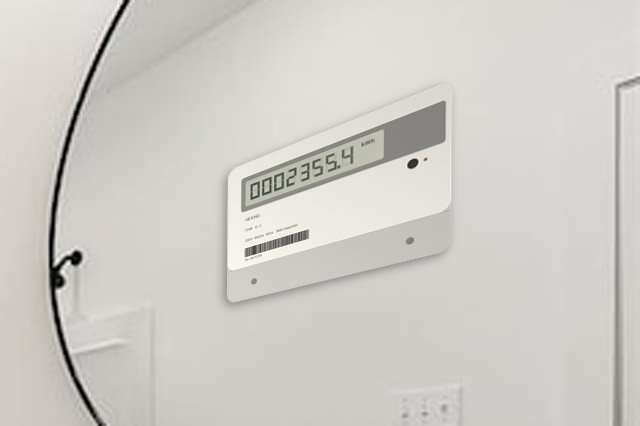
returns 2355.4kWh
